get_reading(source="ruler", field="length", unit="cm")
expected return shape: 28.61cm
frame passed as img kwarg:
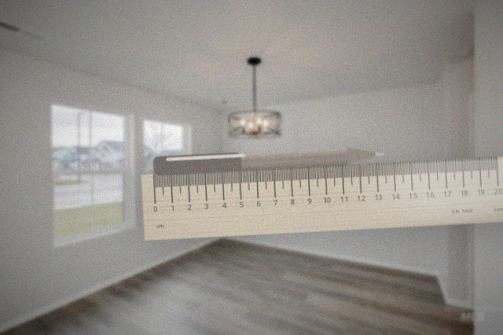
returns 13.5cm
